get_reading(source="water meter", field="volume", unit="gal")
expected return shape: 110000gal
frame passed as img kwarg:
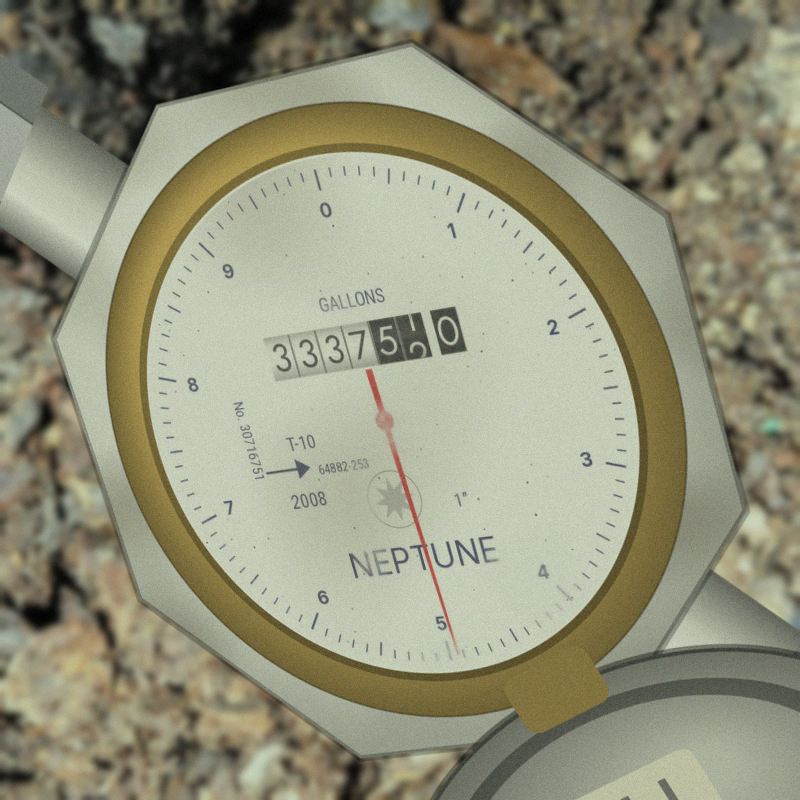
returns 3337514.9gal
